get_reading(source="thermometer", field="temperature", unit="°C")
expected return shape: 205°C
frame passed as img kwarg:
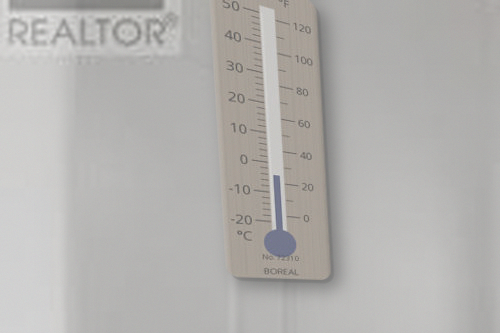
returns -4°C
